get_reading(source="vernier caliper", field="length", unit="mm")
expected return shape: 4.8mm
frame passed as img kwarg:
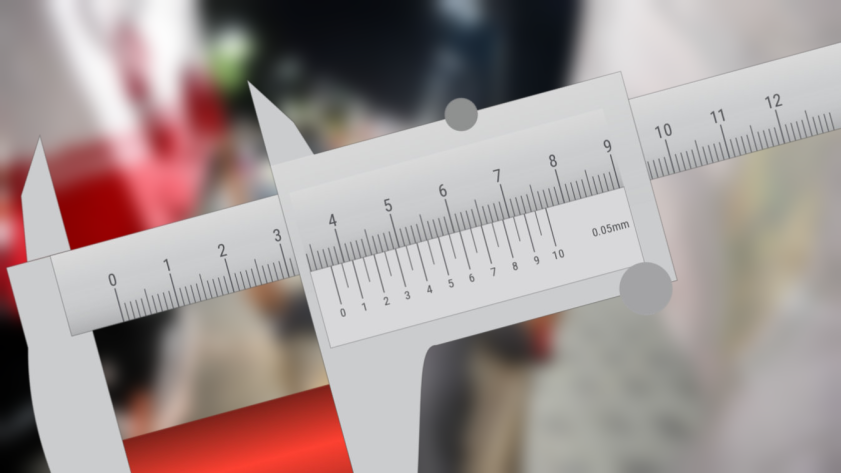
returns 37.6mm
